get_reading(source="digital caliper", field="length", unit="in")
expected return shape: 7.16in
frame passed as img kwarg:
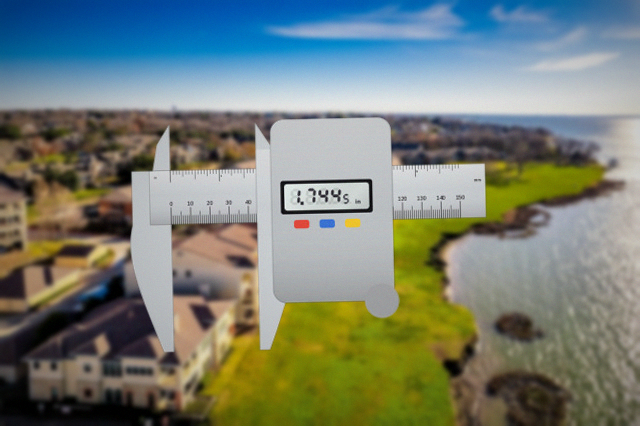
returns 1.7445in
